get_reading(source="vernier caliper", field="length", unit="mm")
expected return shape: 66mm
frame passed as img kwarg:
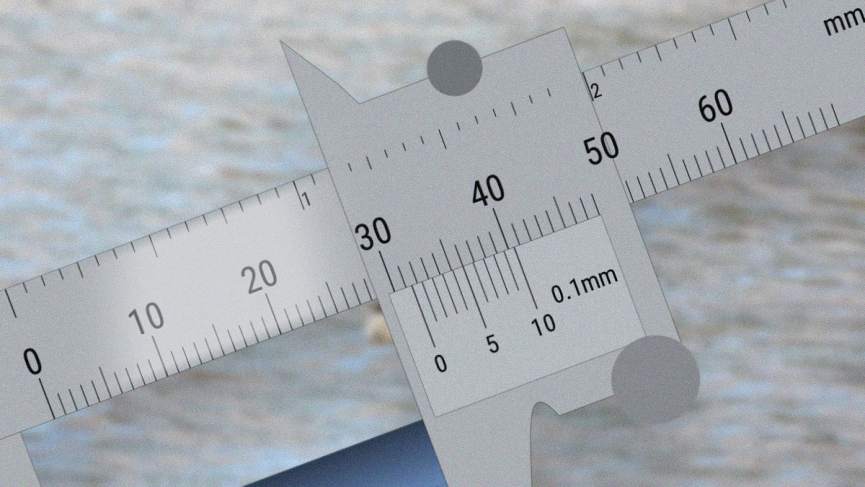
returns 31.5mm
